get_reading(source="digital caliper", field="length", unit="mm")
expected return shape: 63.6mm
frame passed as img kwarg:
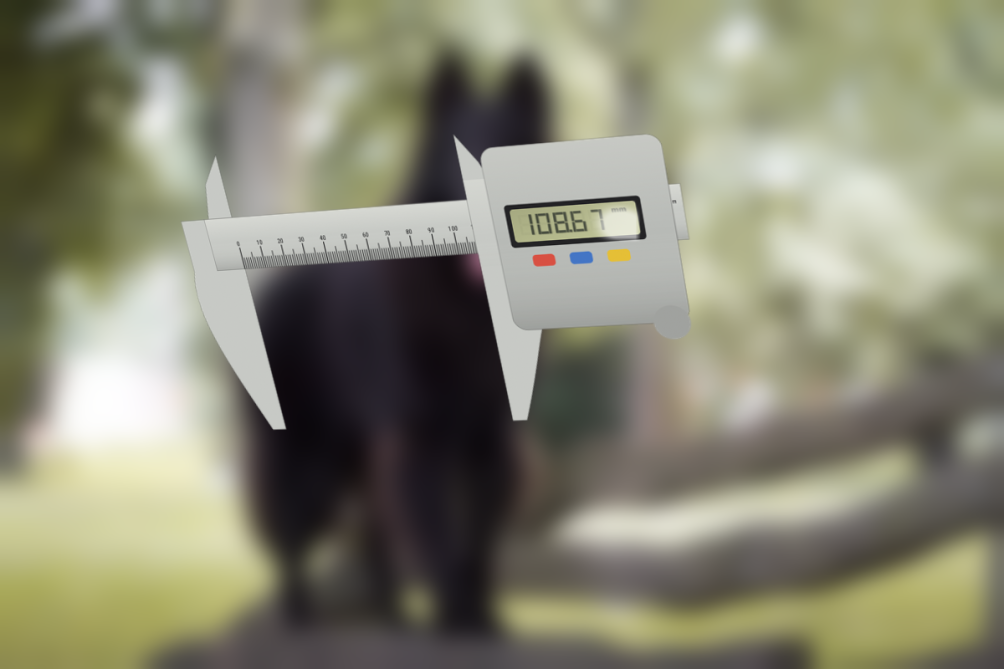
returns 108.67mm
